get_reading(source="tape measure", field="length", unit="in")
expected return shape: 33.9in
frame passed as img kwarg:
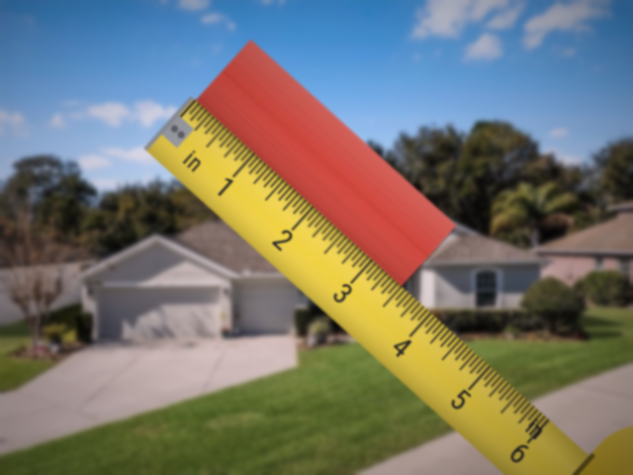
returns 3.5in
